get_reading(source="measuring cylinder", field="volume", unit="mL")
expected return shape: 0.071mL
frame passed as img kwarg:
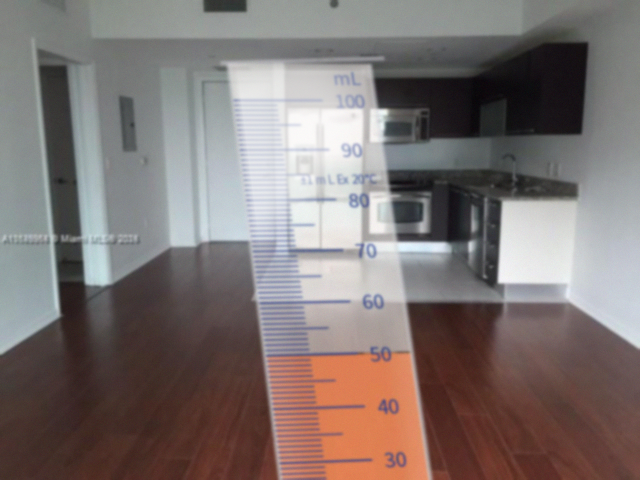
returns 50mL
